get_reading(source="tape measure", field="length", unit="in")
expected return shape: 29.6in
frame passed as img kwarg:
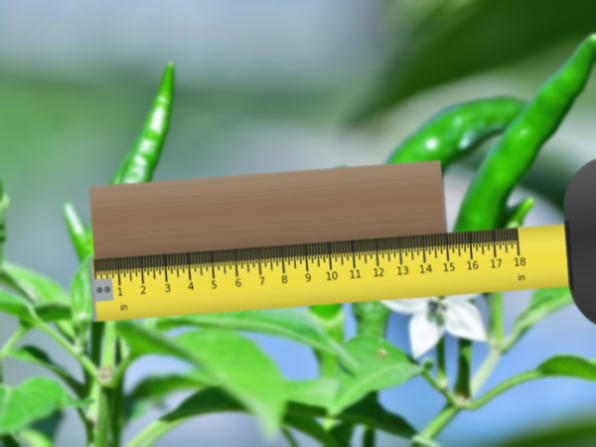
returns 15in
